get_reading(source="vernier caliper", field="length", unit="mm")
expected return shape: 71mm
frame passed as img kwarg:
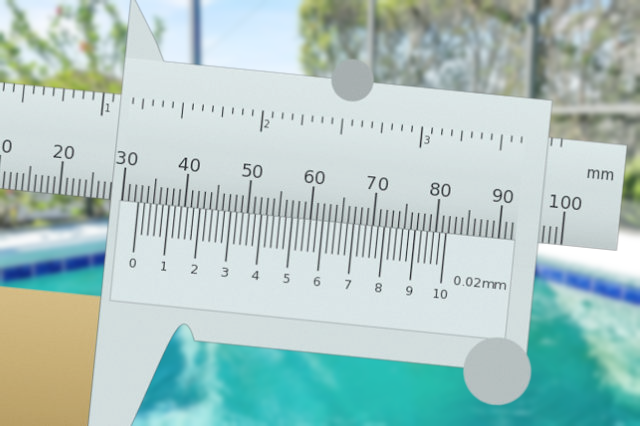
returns 32.6mm
